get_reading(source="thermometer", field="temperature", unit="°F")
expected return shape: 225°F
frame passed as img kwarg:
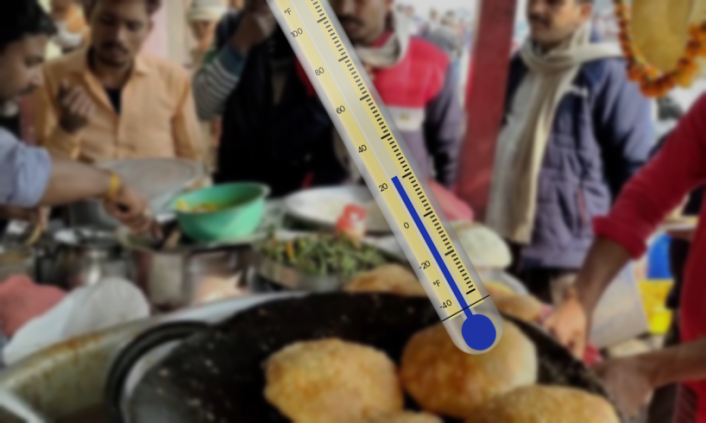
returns 22°F
